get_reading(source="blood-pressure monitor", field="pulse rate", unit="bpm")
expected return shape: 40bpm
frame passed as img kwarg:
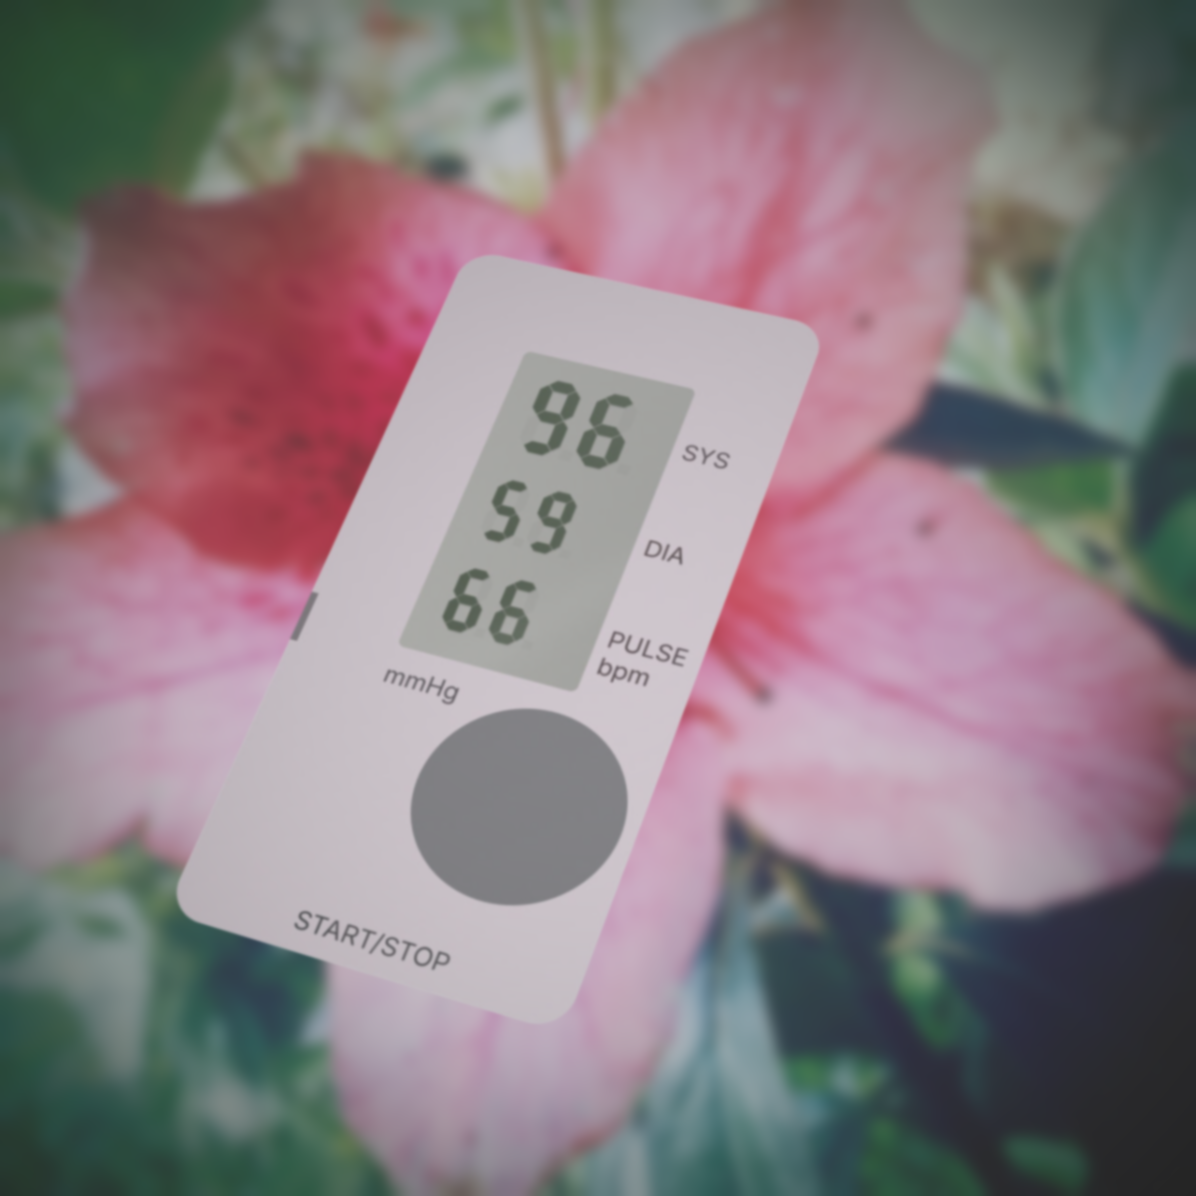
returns 66bpm
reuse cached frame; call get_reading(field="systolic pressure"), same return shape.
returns 96mmHg
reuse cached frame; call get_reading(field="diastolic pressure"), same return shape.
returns 59mmHg
